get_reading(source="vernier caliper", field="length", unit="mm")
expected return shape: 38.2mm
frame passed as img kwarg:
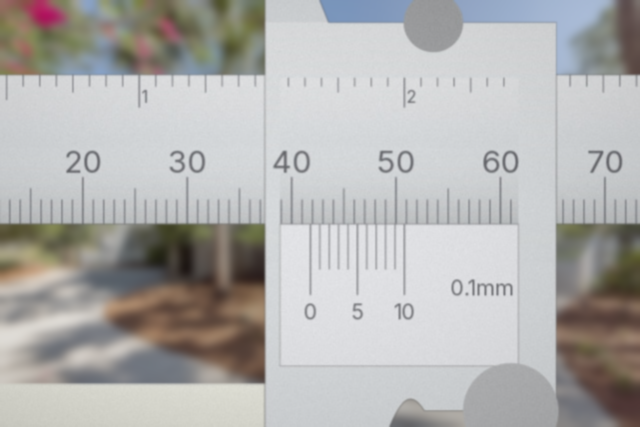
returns 41.8mm
